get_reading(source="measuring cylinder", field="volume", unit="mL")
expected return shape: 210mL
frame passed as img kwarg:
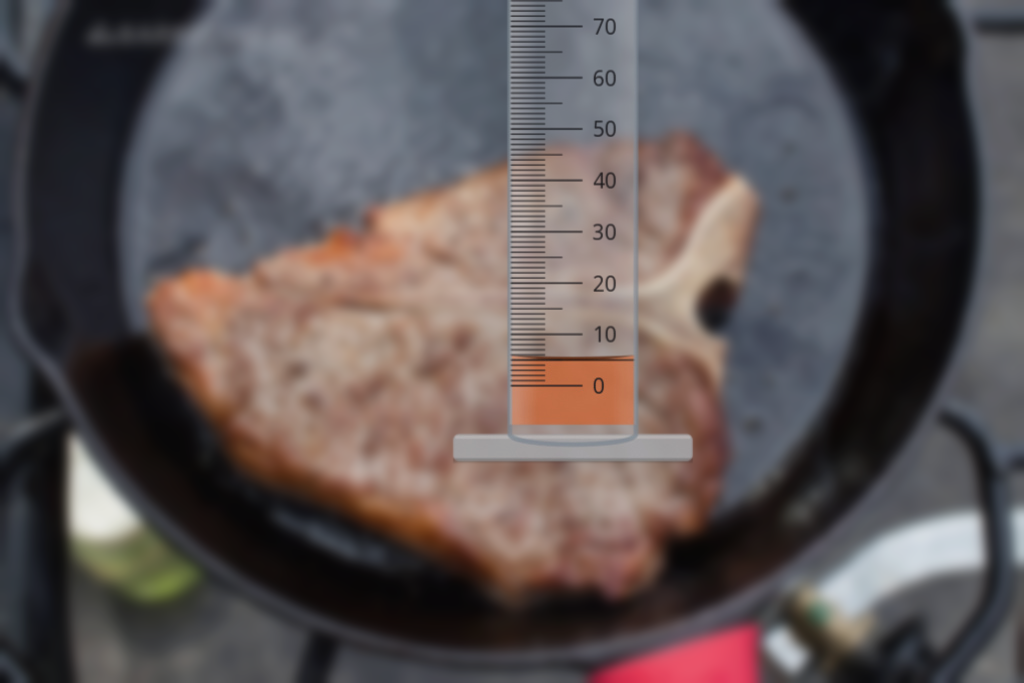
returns 5mL
